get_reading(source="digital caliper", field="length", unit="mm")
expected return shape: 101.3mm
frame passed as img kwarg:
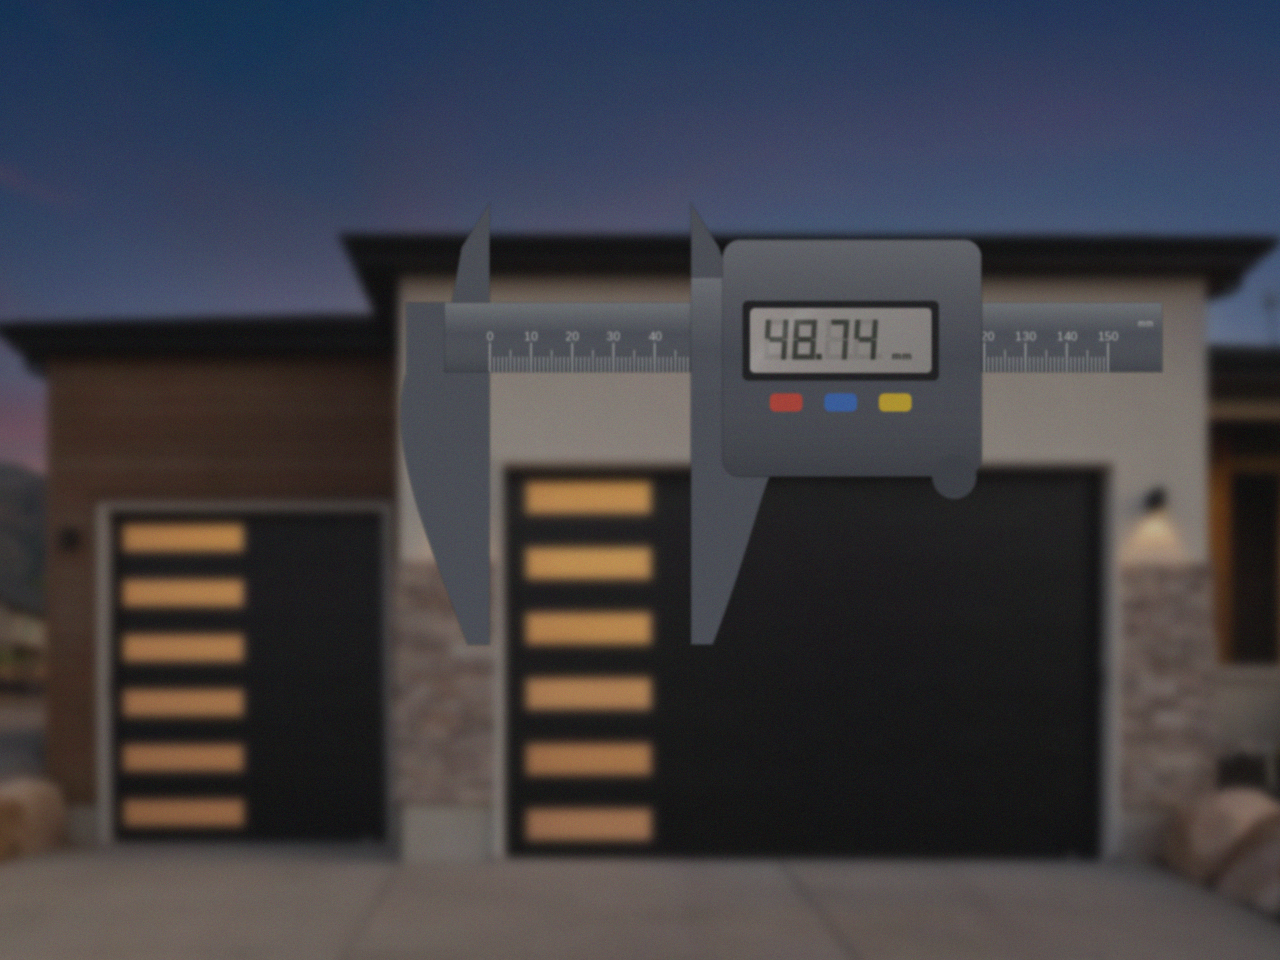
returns 48.74mm
